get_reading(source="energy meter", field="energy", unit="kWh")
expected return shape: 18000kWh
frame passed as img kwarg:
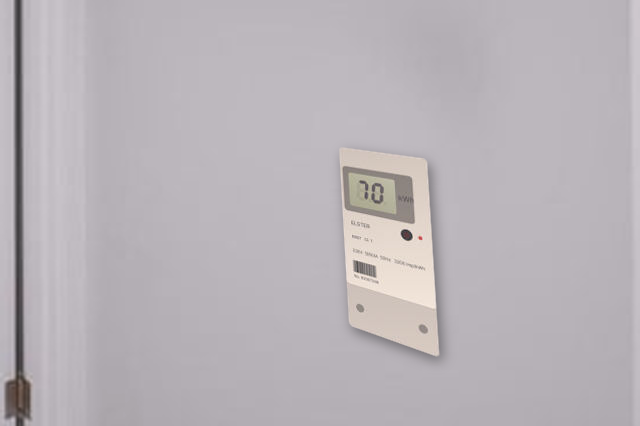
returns 70kWh
